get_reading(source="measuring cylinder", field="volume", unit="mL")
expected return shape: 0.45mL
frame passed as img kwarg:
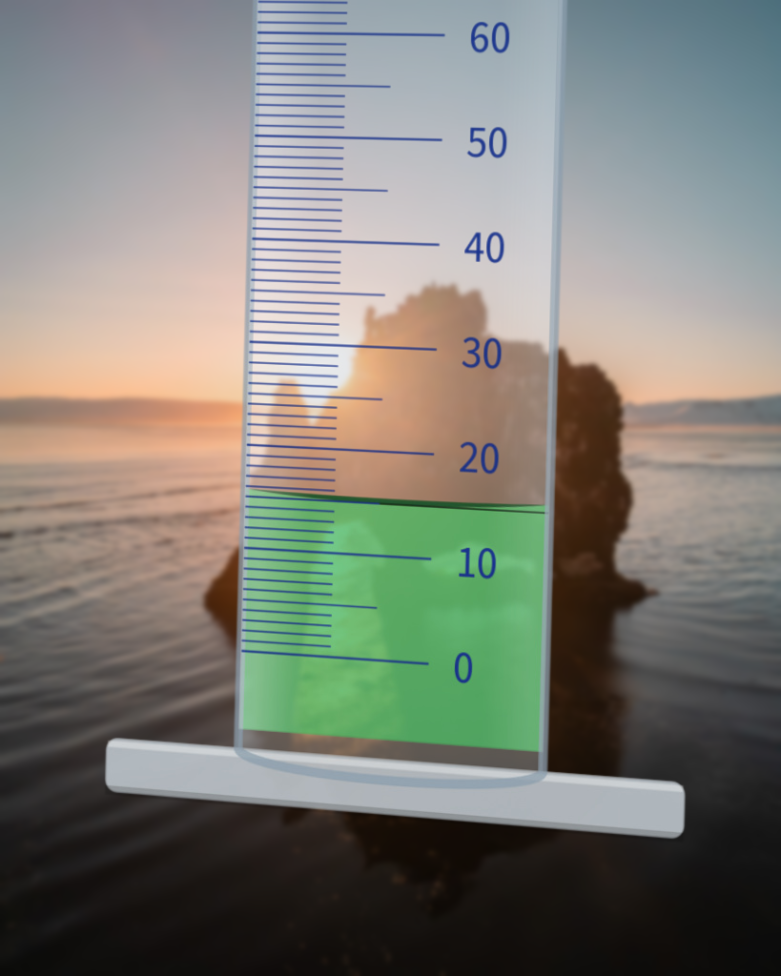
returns 15mL
